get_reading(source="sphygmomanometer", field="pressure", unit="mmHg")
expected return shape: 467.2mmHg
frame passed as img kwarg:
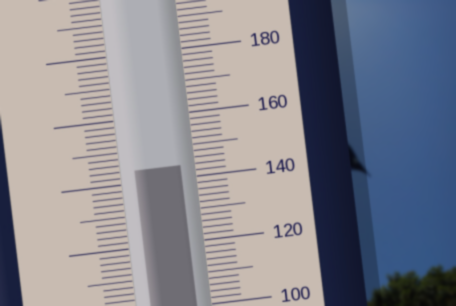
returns 144mmHg
